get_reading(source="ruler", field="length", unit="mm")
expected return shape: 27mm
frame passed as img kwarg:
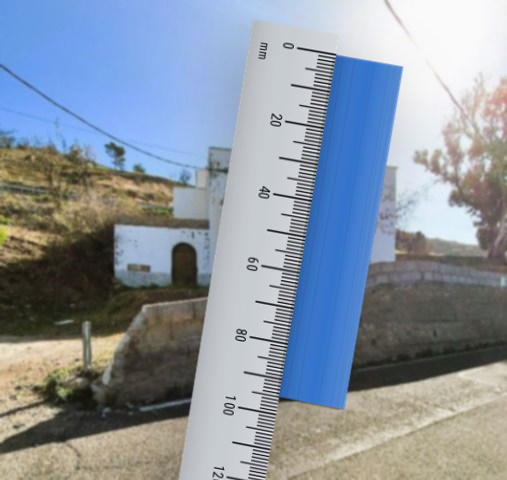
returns 95mm
